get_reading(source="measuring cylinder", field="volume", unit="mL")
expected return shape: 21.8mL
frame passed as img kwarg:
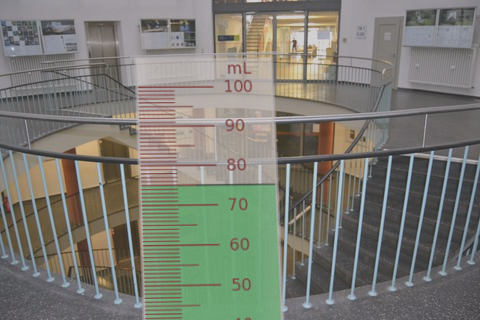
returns 75mL
